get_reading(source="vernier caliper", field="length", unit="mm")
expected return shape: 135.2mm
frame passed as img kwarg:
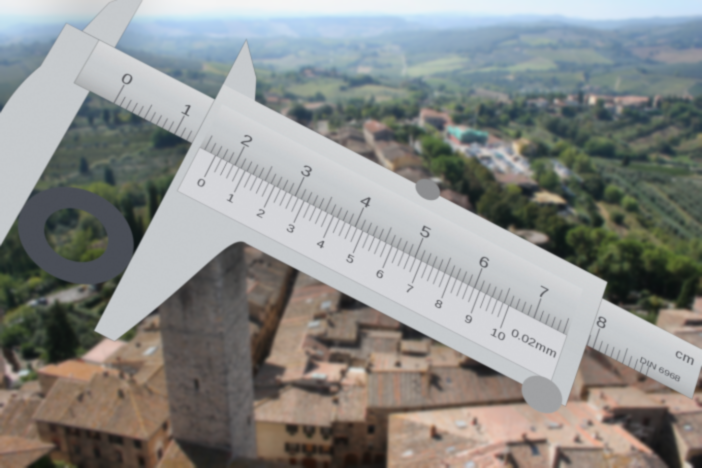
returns 16.8mm
